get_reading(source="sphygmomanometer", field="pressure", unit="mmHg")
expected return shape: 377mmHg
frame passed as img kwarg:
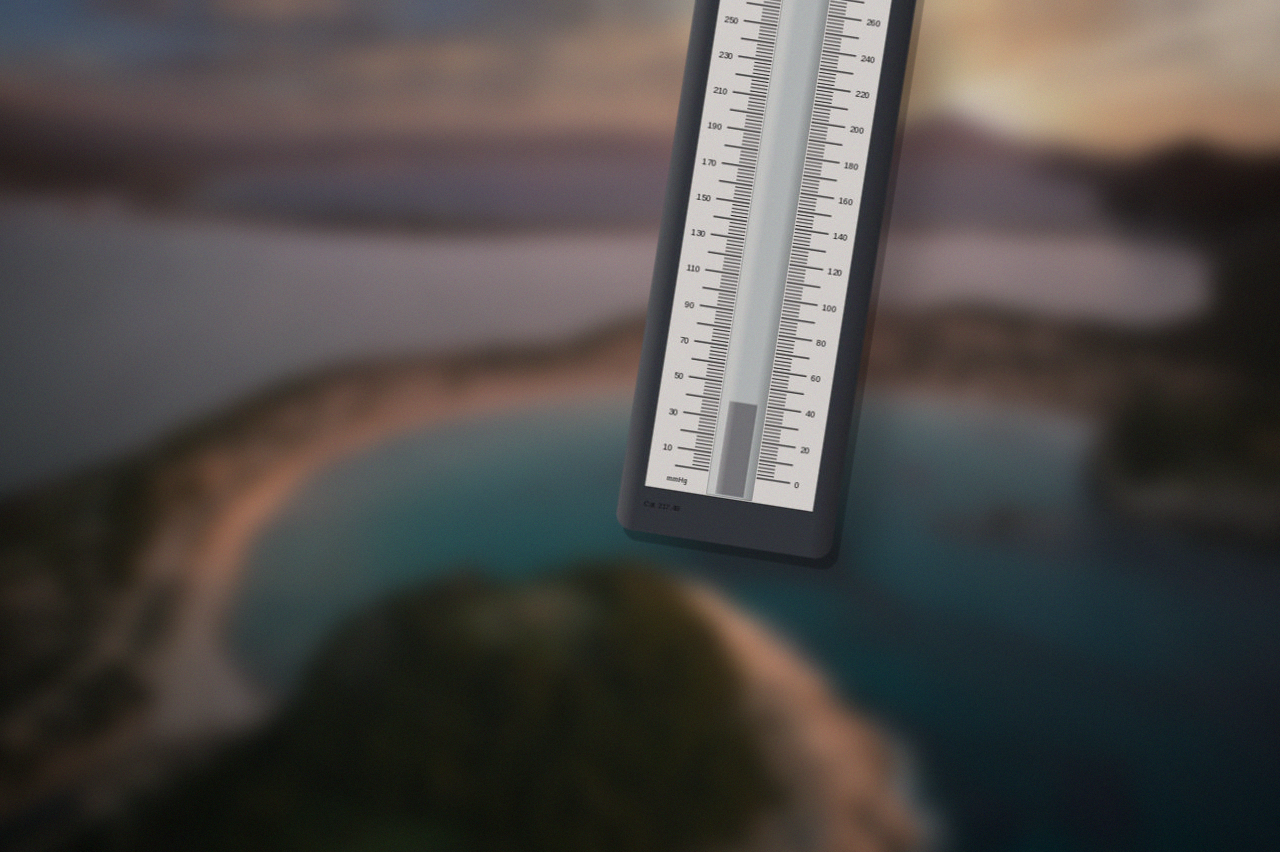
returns 40mmHg
